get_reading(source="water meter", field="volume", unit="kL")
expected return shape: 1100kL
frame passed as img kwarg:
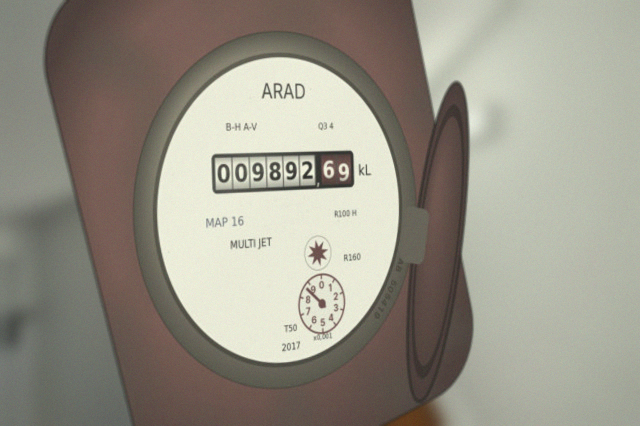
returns 9892.688kL
